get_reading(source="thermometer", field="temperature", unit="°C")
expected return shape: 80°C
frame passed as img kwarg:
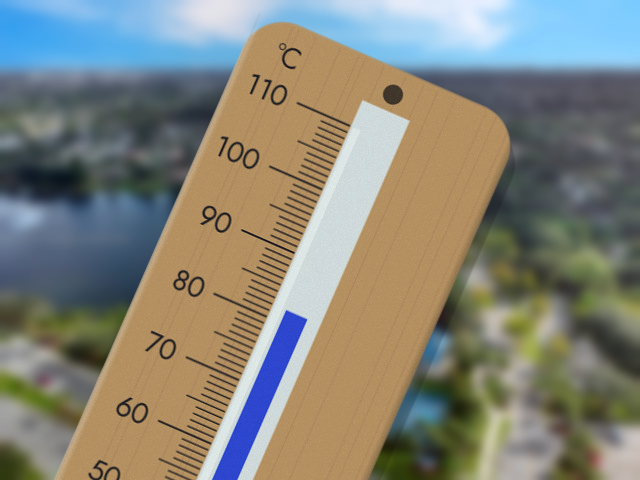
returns 82°C
